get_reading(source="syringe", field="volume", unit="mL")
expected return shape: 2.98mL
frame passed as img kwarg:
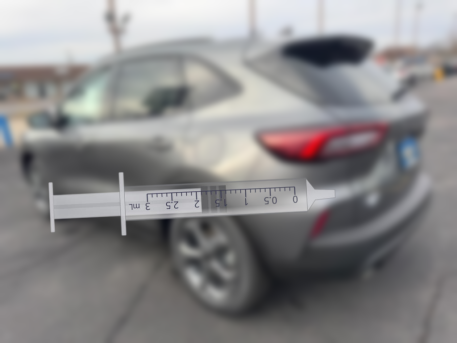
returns 1.4mL
